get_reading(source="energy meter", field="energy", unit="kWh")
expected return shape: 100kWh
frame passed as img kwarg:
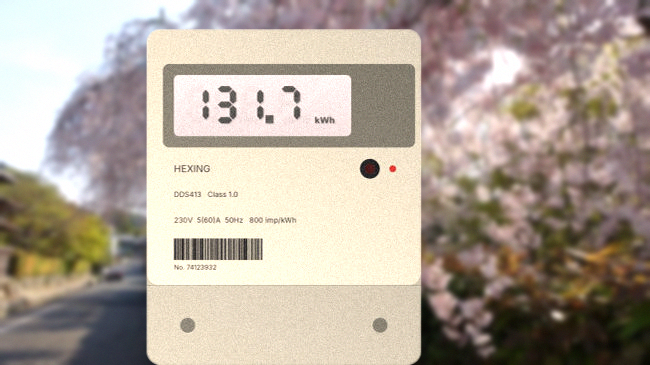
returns 131.7kWh
